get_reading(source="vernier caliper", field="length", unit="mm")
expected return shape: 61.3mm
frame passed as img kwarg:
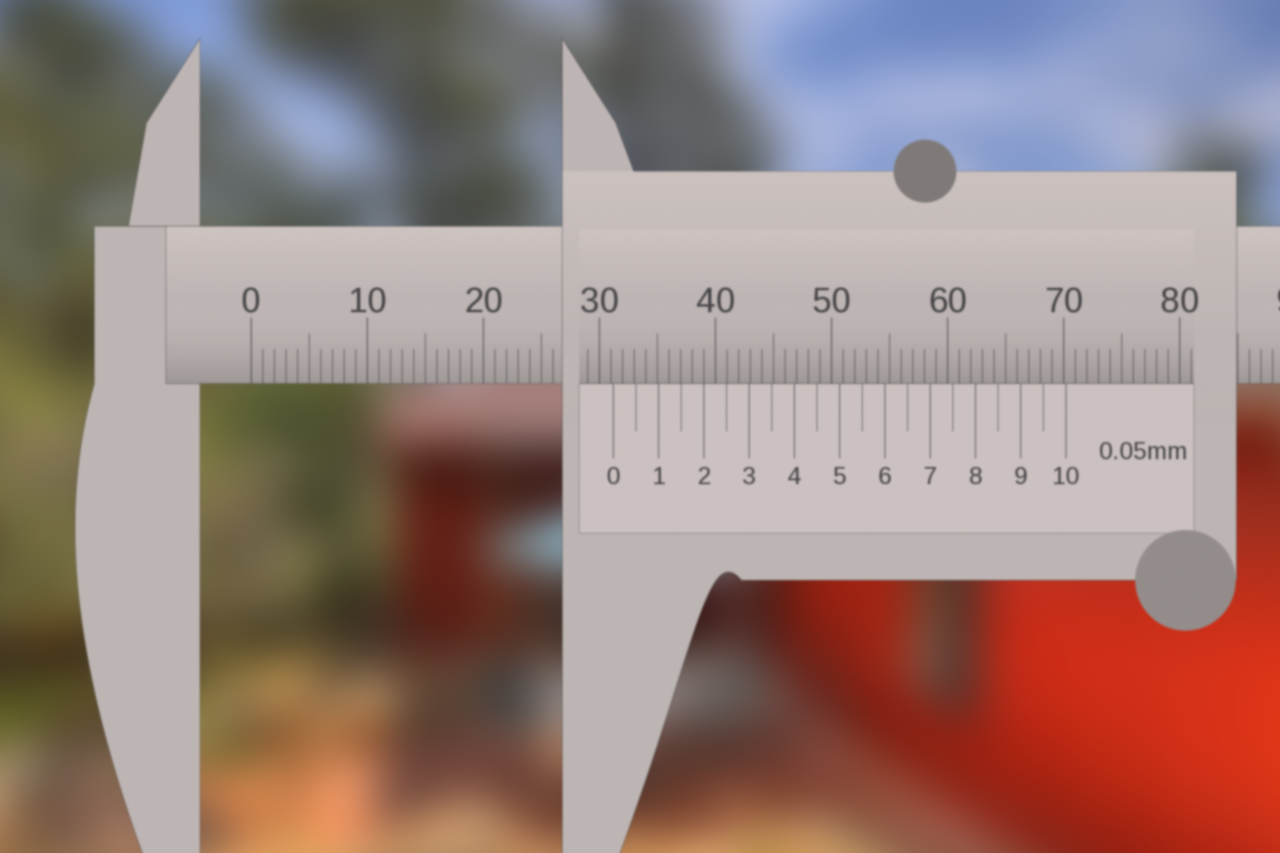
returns 31.2mm
